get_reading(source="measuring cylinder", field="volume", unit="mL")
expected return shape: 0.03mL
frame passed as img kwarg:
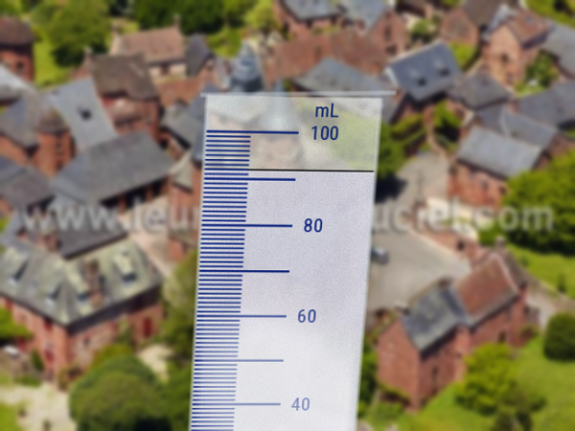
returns 92mL
